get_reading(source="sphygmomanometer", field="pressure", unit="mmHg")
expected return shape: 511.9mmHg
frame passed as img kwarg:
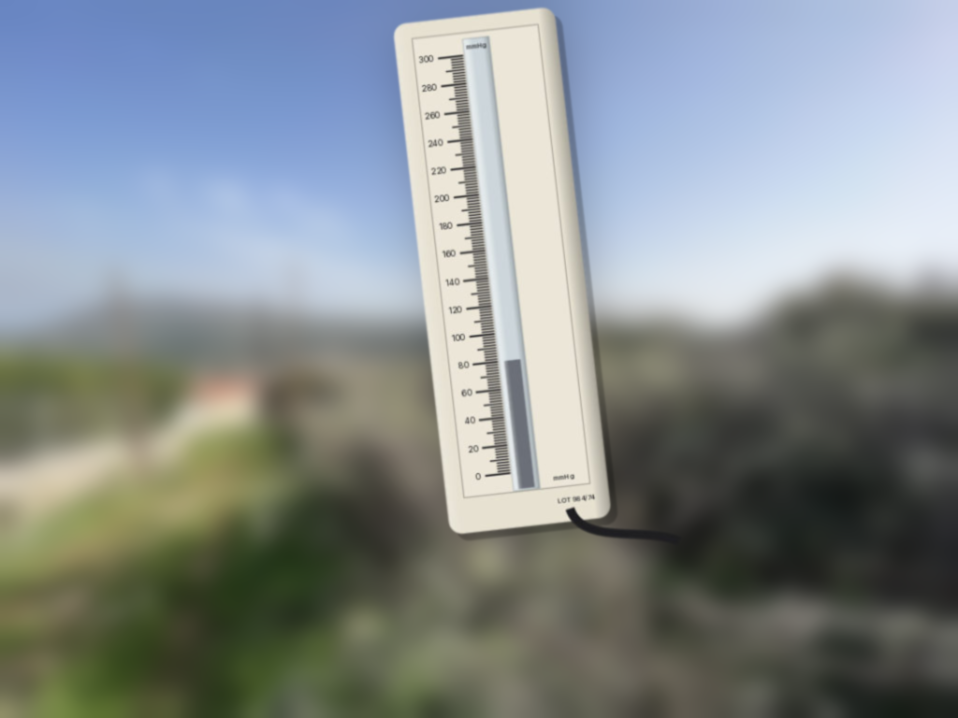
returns 80mmHg
